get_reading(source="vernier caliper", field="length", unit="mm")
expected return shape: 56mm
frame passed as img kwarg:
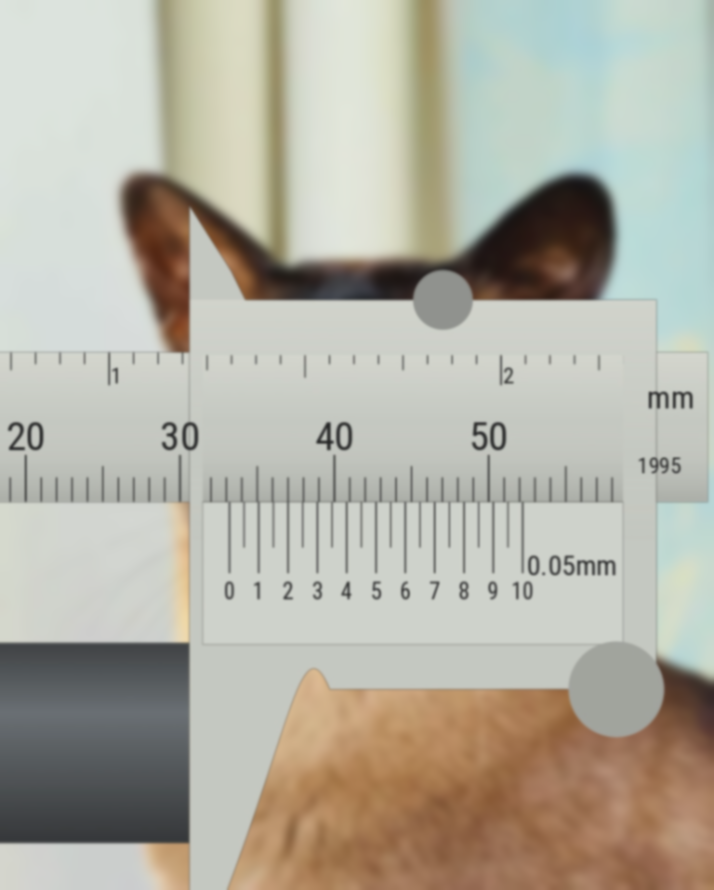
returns 33.2mm
